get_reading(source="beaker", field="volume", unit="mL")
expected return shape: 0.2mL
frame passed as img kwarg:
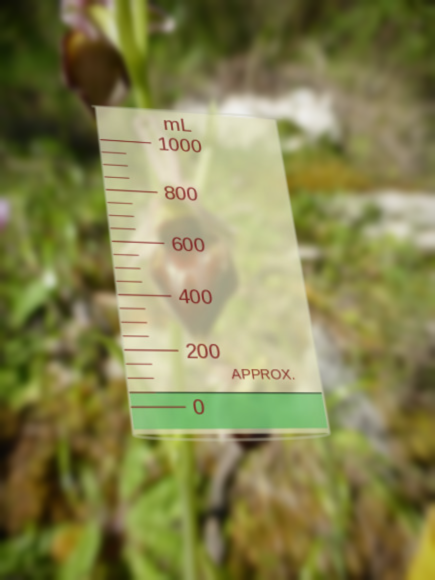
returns 50mL
